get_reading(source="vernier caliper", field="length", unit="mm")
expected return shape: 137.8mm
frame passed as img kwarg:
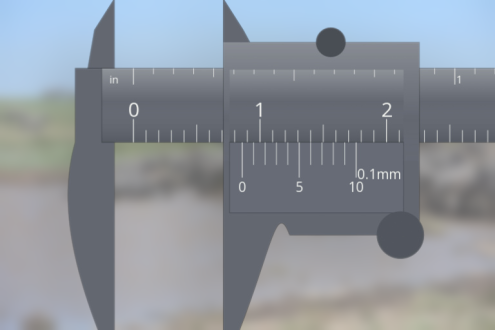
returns 8.6mm
